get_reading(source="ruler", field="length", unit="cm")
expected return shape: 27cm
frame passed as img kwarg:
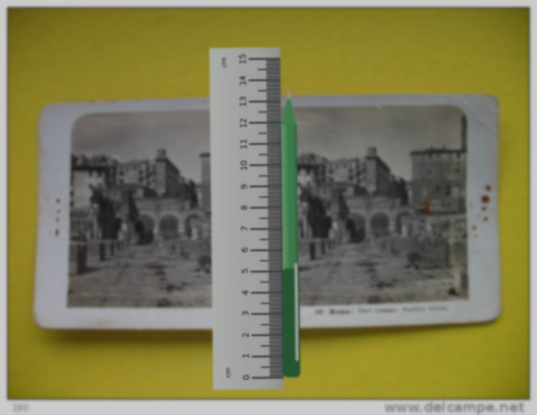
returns 13.5cm
